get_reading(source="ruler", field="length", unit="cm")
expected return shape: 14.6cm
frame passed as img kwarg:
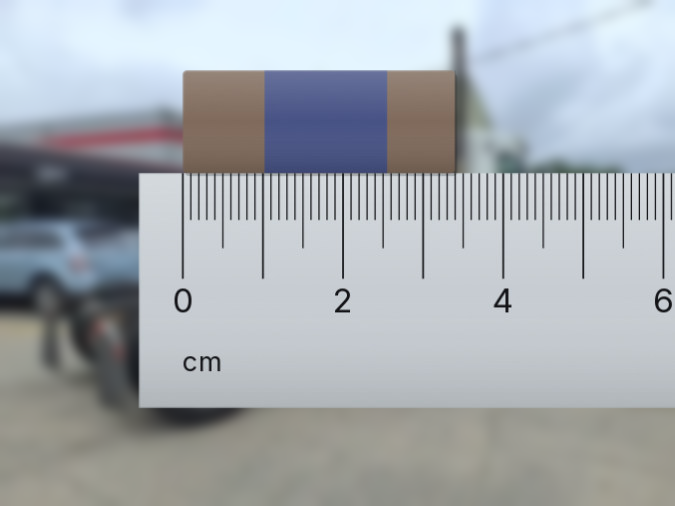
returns 3.4cm
